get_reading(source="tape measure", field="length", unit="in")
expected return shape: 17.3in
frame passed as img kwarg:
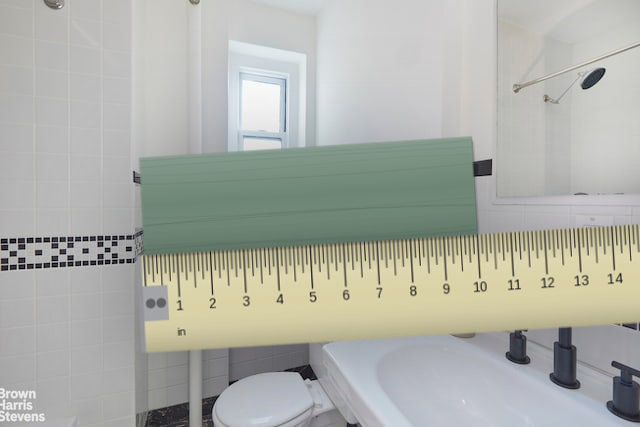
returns 10in
